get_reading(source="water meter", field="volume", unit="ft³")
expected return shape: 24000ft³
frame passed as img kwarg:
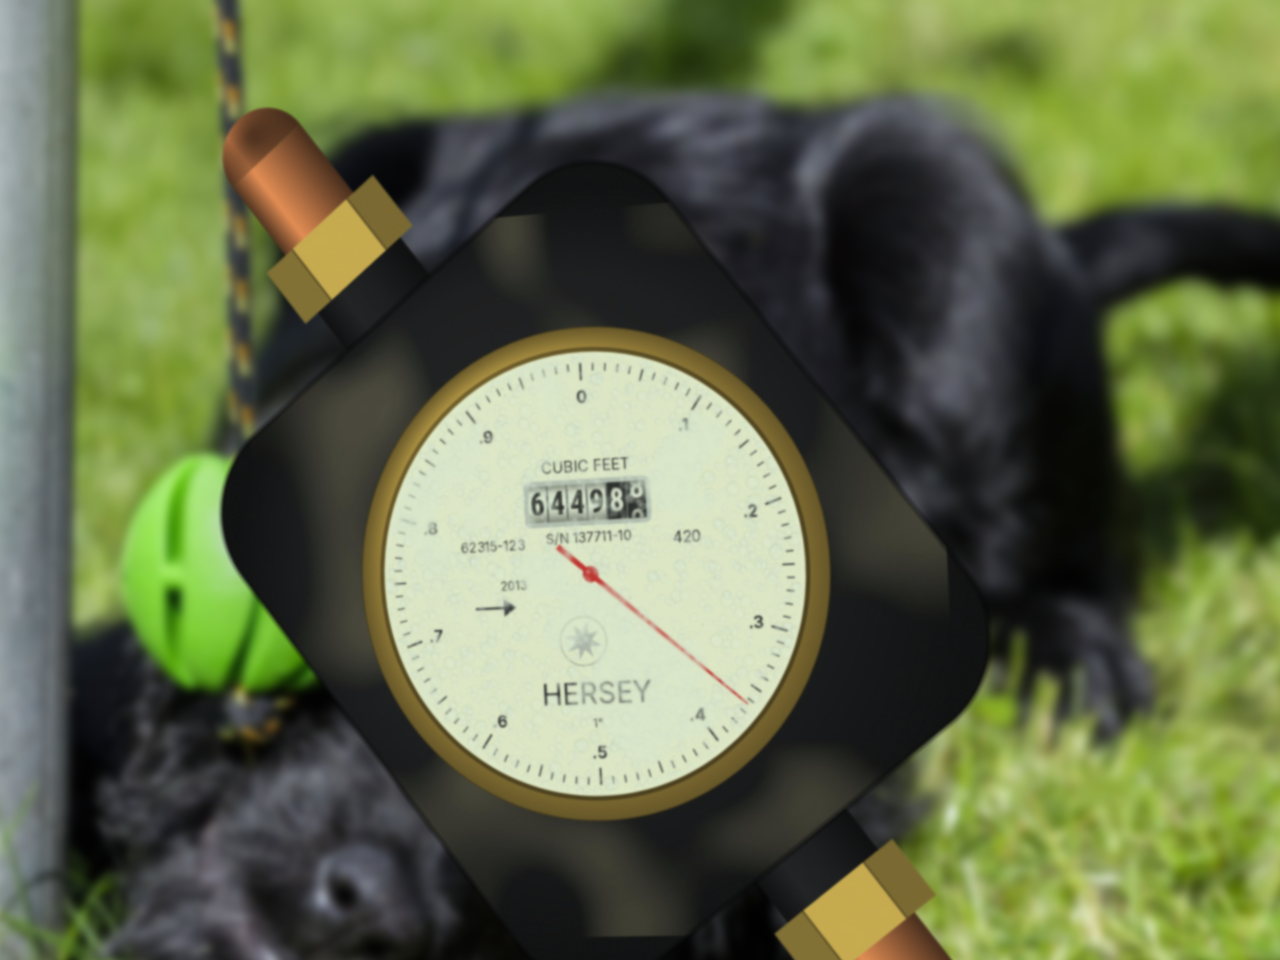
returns 644988.36ft³
